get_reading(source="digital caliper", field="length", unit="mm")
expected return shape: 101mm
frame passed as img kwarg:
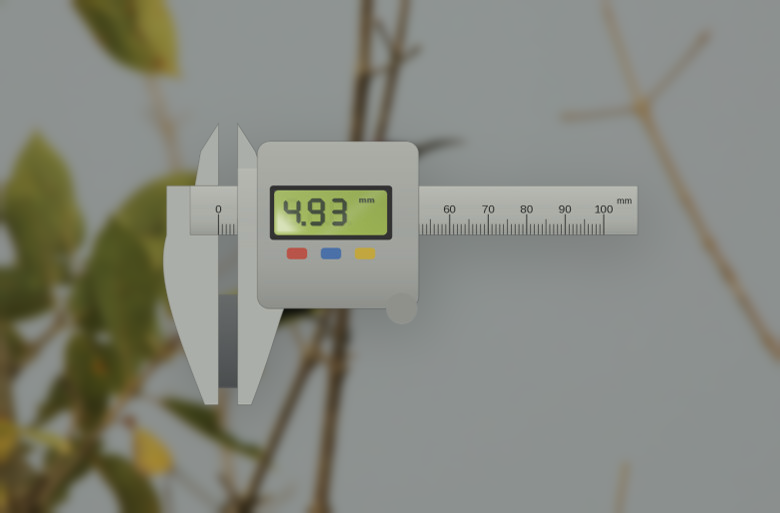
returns 4.93mm
